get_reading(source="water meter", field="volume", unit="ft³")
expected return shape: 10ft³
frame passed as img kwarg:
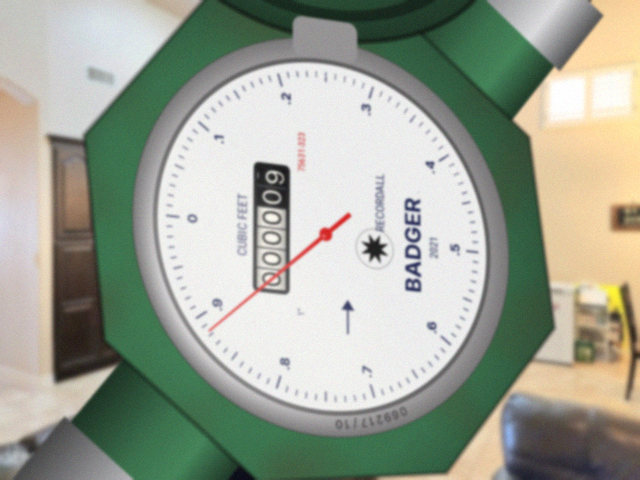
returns 8.88ft³
